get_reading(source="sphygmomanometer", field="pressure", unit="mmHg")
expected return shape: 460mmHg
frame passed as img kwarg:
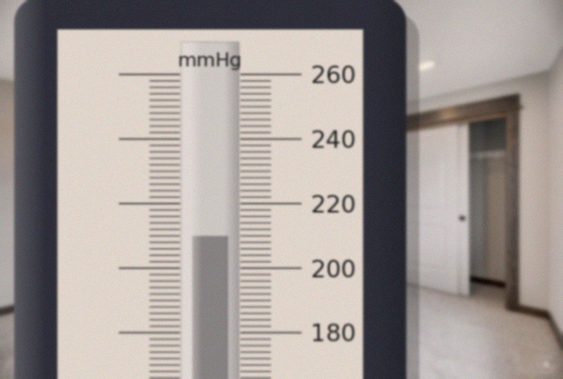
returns 210mmHg
